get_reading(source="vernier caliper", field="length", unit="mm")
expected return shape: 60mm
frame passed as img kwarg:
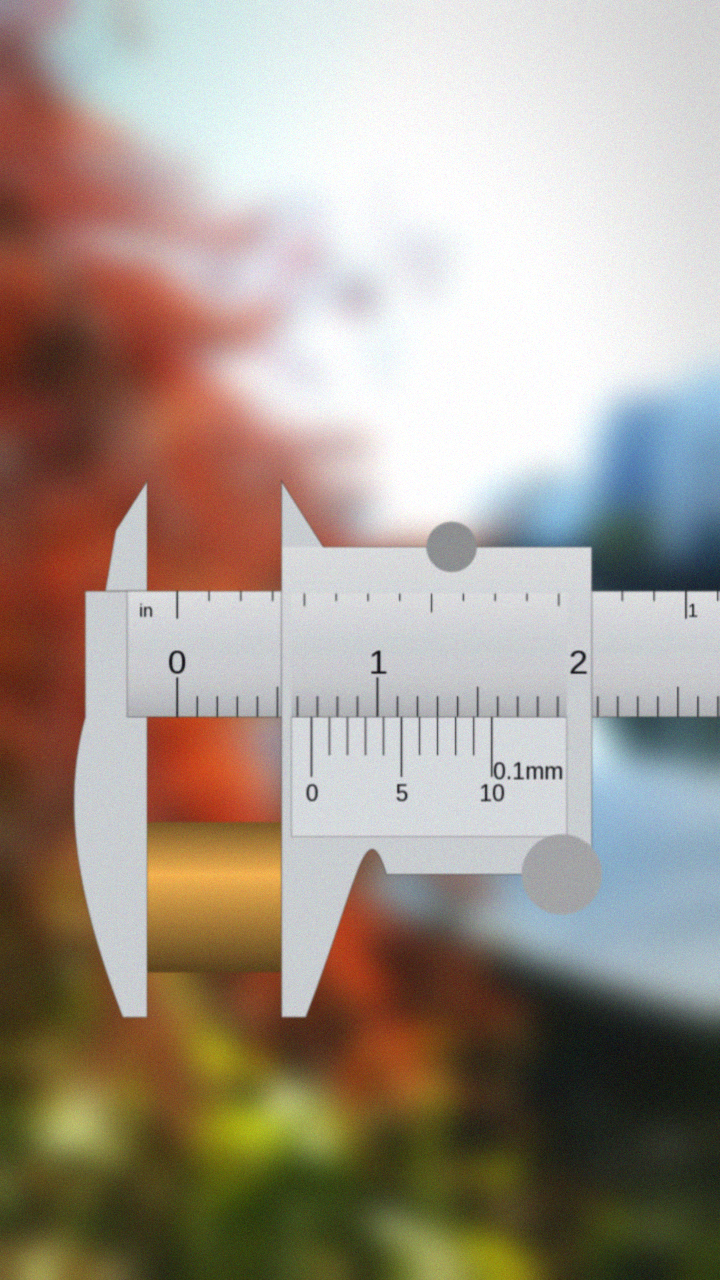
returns 6.7mm
